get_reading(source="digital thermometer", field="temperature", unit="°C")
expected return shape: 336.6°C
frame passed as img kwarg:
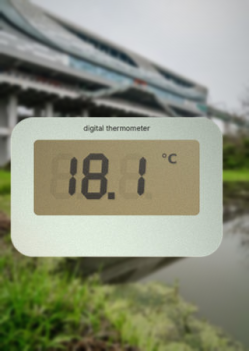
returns 18.1°C
